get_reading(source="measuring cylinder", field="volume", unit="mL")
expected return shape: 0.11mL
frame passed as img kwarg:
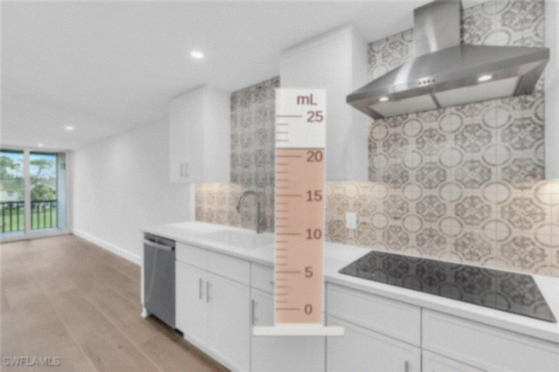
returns 21mL
